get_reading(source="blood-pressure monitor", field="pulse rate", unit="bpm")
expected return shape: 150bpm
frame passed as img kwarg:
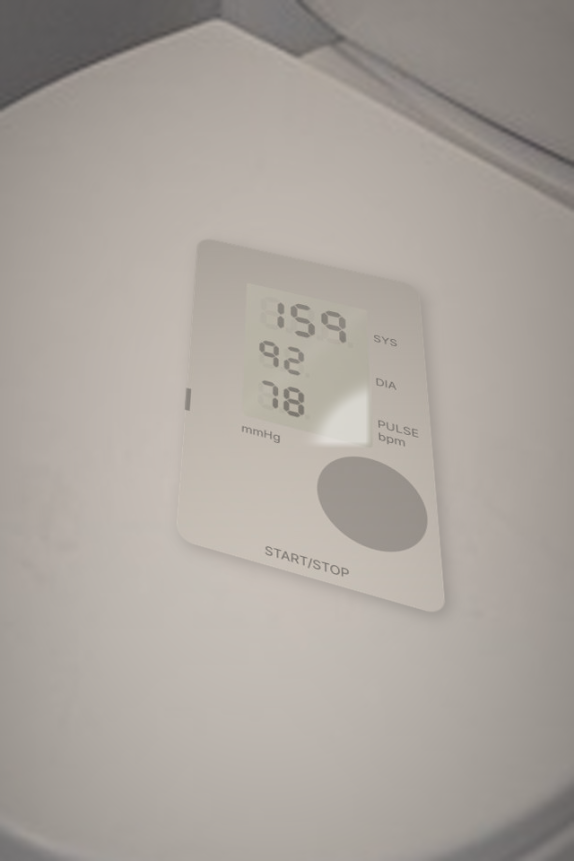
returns 78bpm
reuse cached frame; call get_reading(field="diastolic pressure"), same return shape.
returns 92mmHg
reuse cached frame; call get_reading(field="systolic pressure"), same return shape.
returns 159mmHg
